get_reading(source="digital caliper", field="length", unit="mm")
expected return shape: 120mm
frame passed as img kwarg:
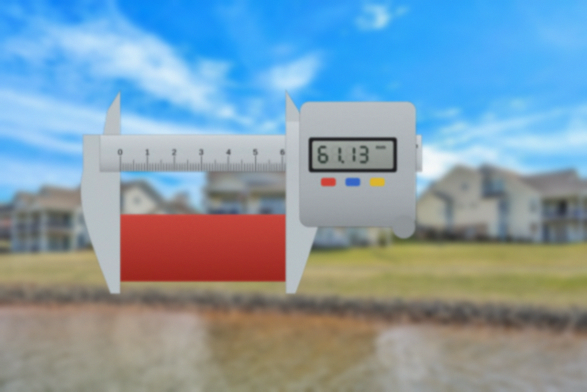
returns 61.13mm
